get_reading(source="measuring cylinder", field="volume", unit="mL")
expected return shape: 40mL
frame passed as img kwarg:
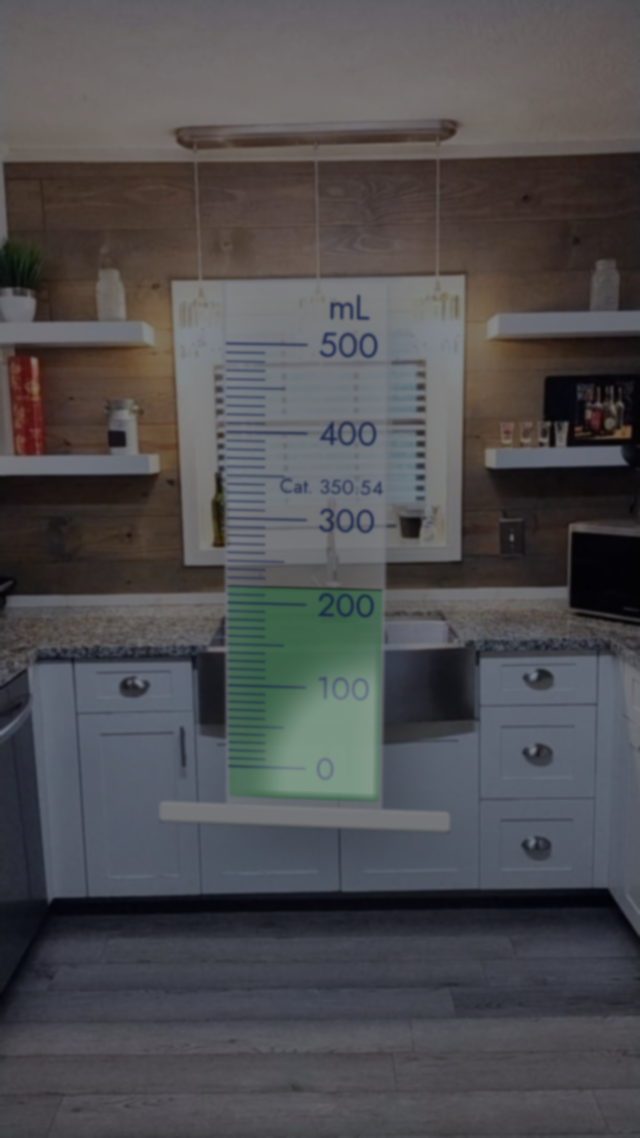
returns 220mL
